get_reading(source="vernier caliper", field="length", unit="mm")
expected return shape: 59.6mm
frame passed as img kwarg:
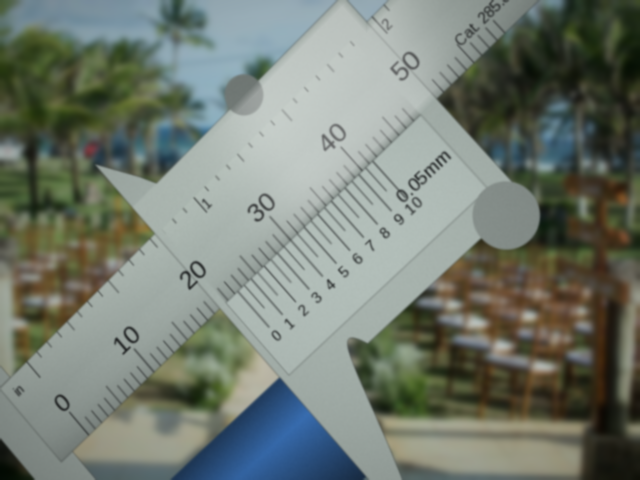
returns 22.4mm
